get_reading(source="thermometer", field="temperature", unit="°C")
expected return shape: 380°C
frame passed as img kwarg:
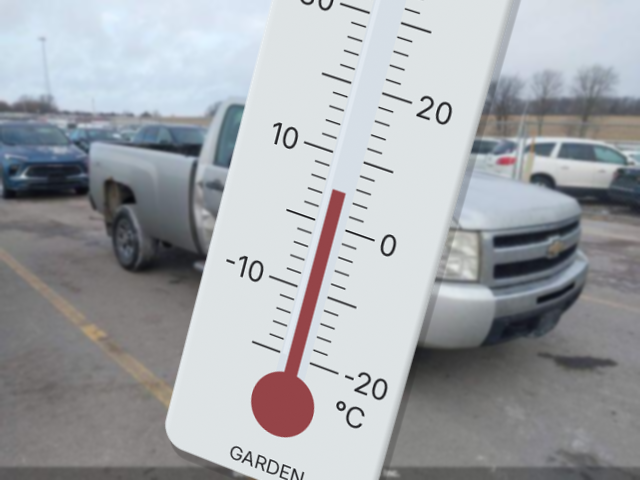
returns 5°C
